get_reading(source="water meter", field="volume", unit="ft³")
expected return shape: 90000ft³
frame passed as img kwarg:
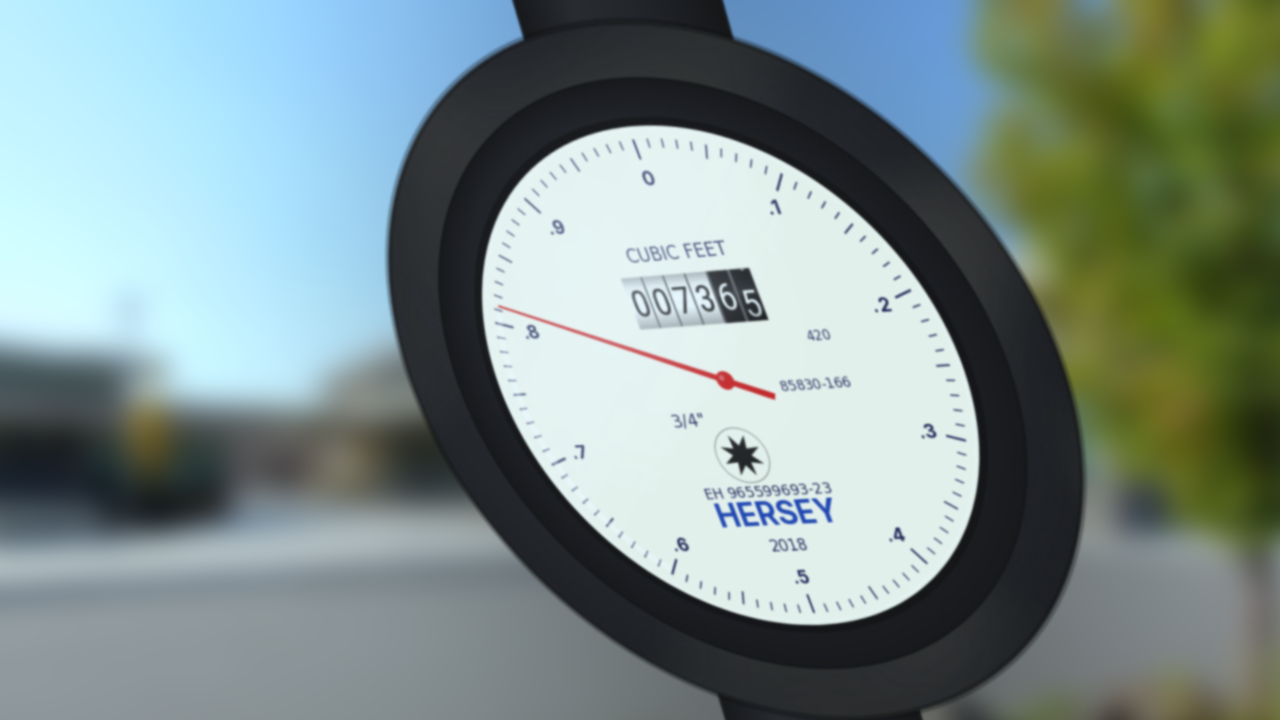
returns 7364.81ft³
